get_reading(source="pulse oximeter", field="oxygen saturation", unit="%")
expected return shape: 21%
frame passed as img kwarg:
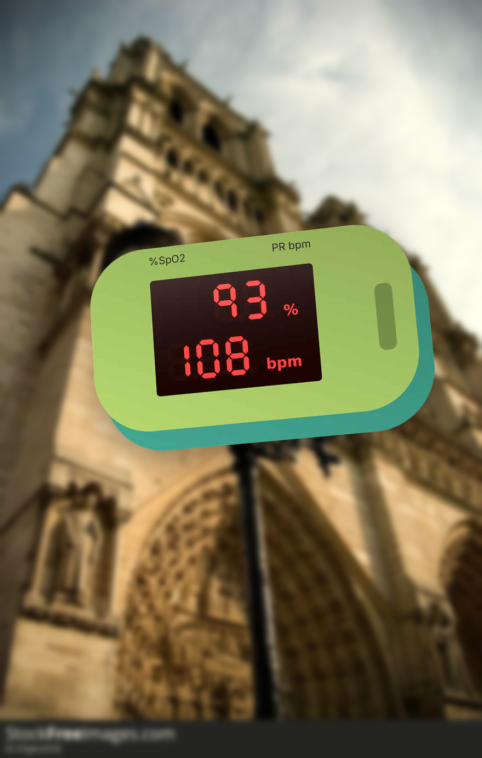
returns 93%
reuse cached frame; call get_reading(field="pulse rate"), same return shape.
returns 108bpm
